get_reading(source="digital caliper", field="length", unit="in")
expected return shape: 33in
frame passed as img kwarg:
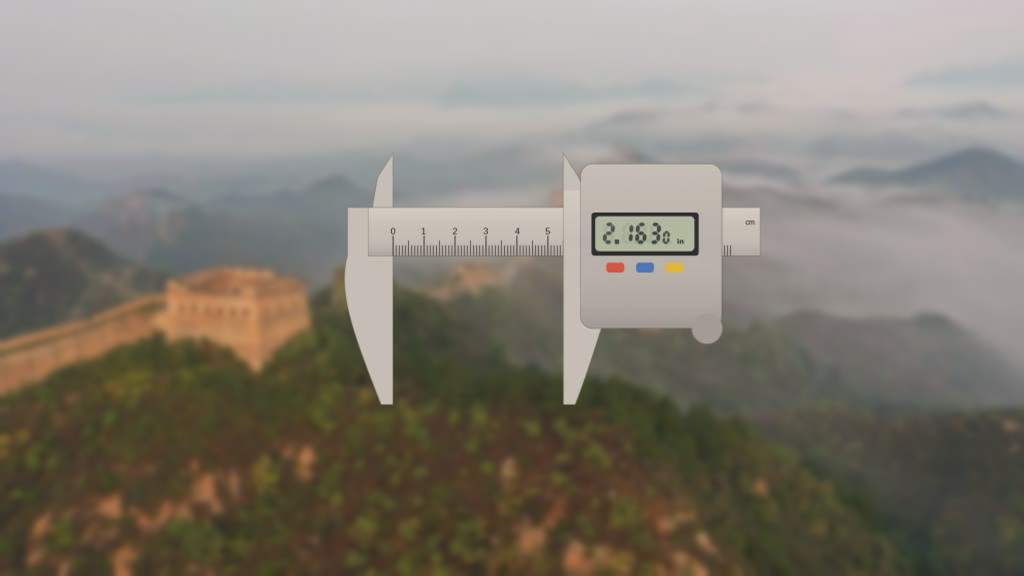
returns 2.1630in
